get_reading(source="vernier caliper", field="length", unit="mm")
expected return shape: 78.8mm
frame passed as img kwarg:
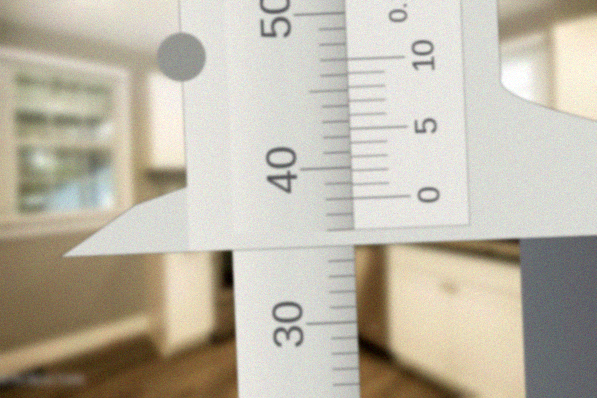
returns 38.0mm
